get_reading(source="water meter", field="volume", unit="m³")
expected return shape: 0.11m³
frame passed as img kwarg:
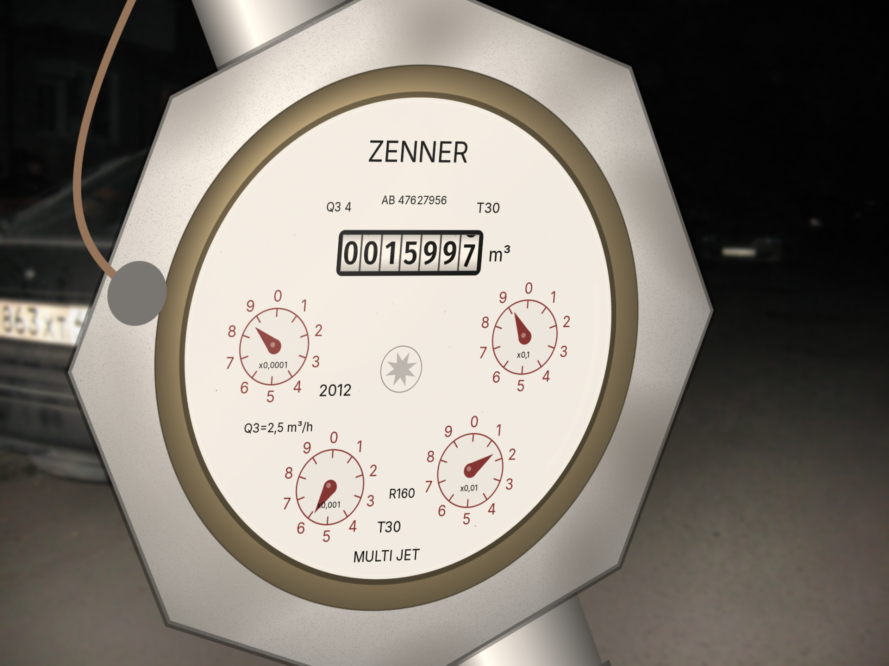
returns 15996.9158m³
